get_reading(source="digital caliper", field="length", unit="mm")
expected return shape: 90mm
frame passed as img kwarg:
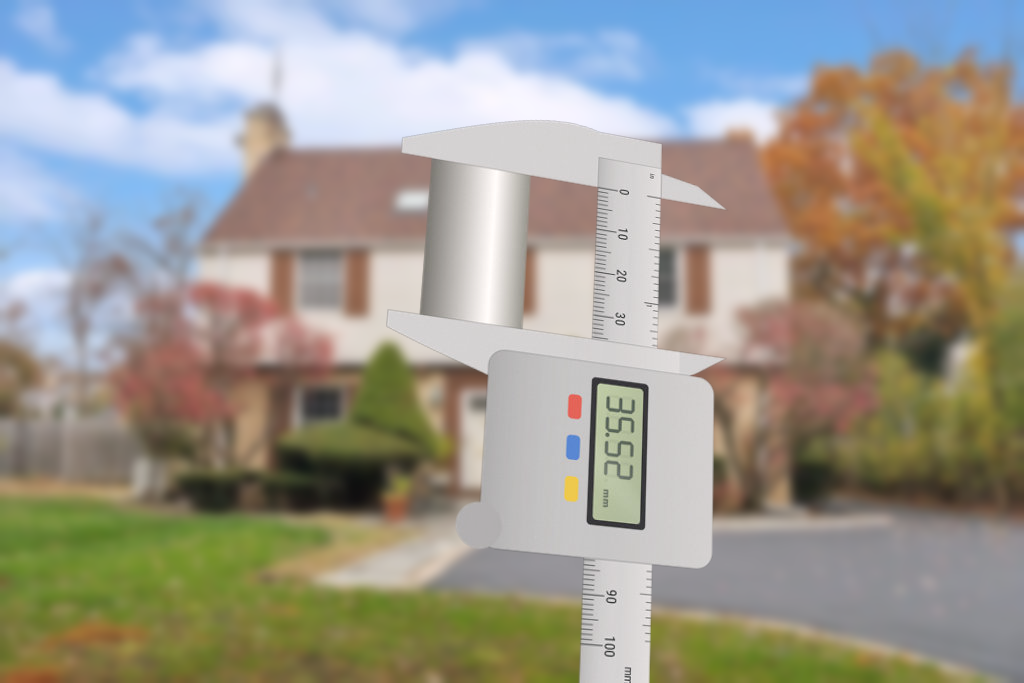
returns 35.52mm
